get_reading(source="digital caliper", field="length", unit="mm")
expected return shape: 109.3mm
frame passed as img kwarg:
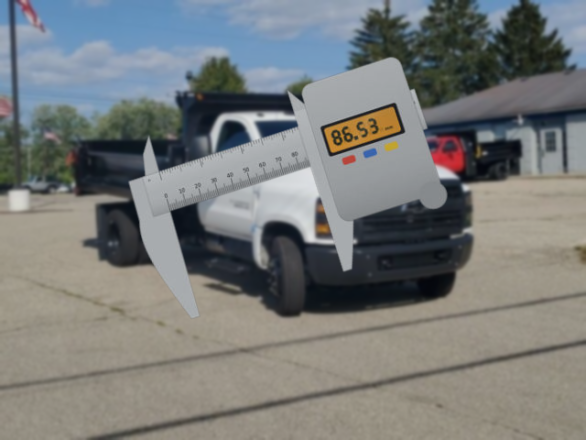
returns 86.53mm
